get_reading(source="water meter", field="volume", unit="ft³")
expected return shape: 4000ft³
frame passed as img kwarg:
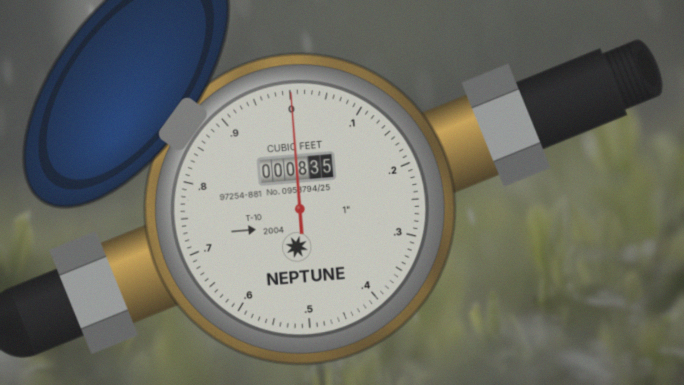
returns 835.00ft³
